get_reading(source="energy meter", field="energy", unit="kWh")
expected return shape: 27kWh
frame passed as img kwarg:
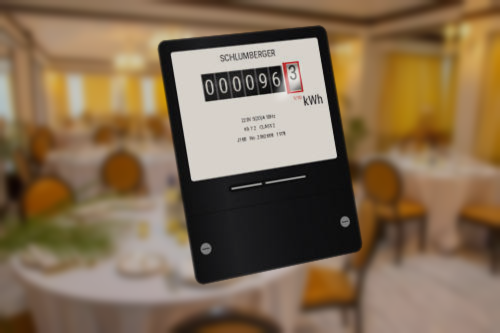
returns 96.3kWh
